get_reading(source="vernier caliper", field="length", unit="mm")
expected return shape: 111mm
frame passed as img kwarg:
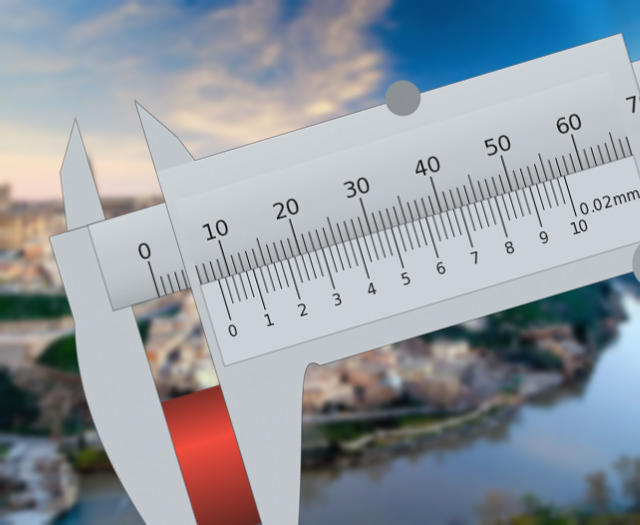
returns 8.4mm
